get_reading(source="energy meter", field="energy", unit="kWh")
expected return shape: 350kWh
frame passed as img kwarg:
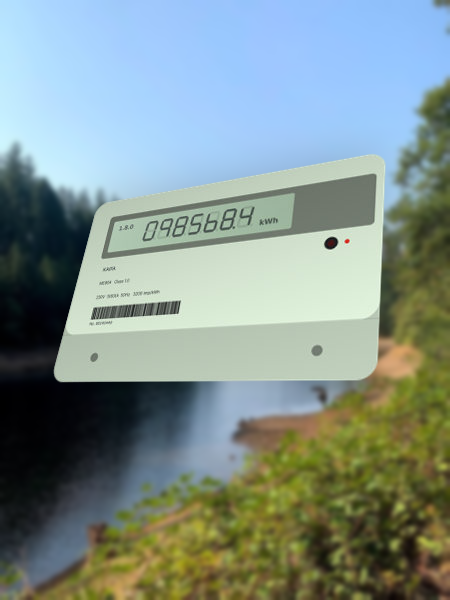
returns 98568.4kWh
